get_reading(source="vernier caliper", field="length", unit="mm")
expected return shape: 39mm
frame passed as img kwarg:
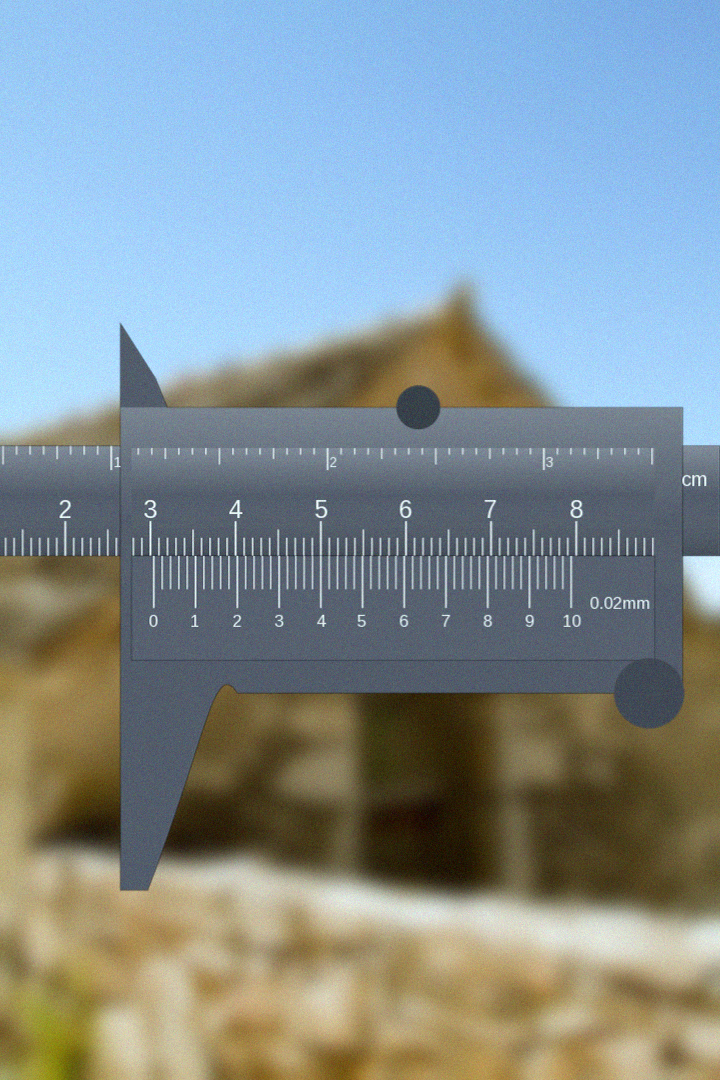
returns 30.4mm
